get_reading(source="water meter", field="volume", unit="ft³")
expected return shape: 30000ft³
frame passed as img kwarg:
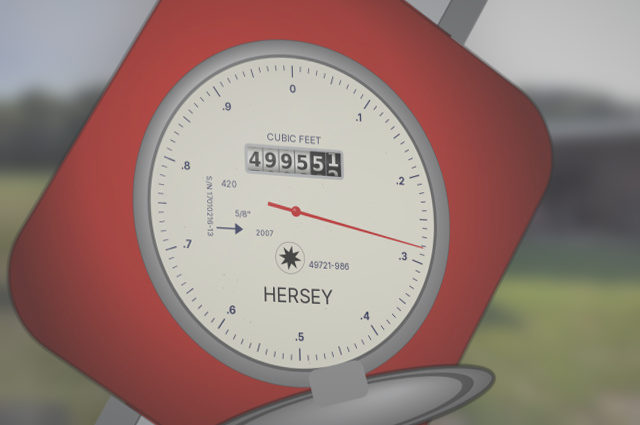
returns 499551.28ft³
